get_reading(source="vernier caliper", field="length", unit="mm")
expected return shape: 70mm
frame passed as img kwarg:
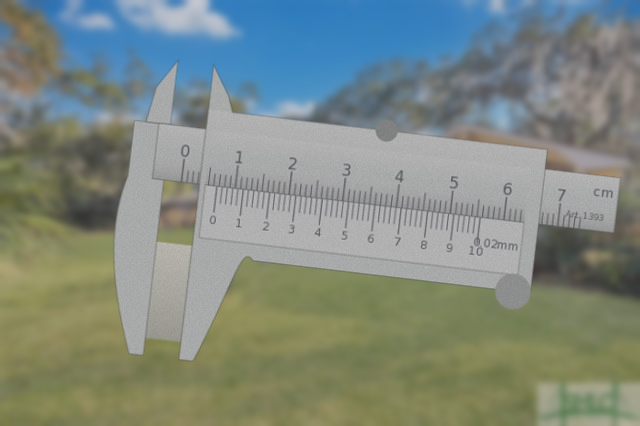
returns 6.6mm
